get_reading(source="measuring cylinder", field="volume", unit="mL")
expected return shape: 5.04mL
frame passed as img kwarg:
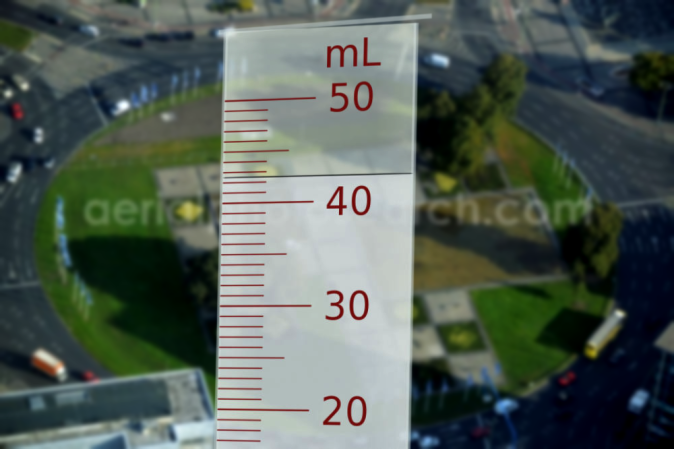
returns 42.5mL
